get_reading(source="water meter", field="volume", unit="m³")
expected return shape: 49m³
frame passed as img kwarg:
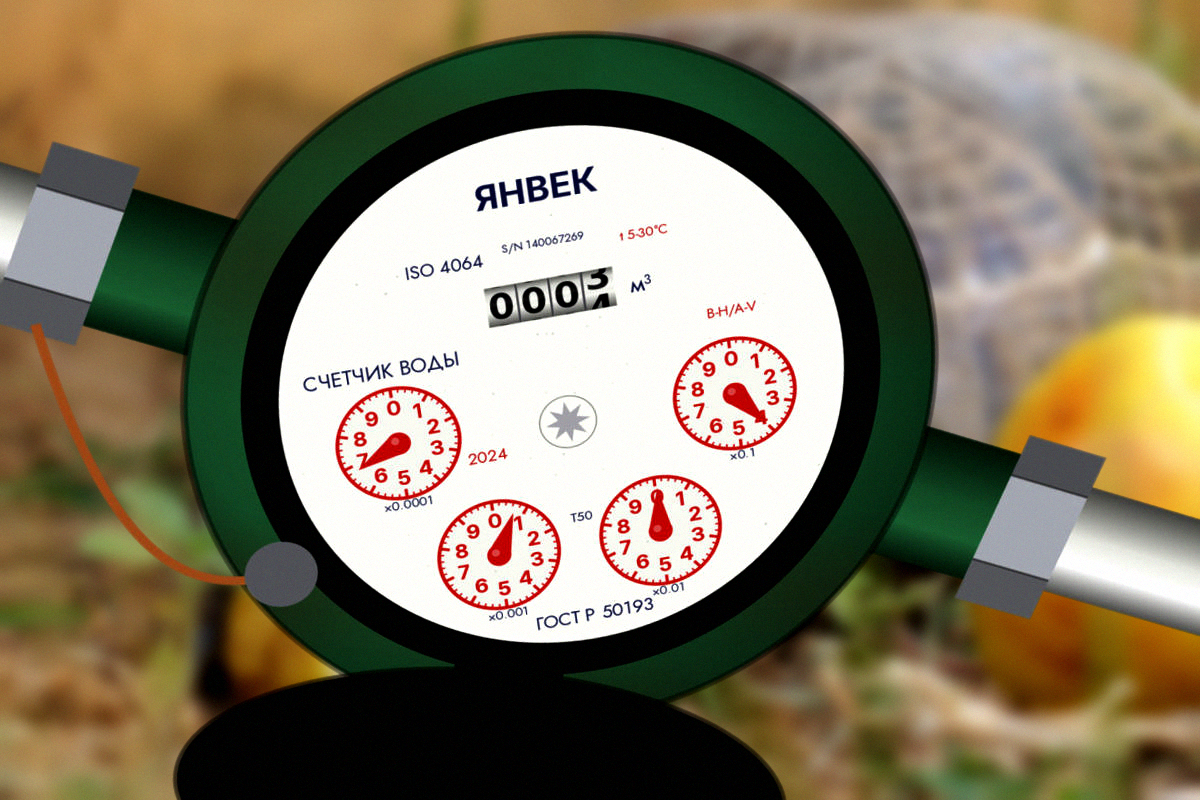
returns 3.4006m³
